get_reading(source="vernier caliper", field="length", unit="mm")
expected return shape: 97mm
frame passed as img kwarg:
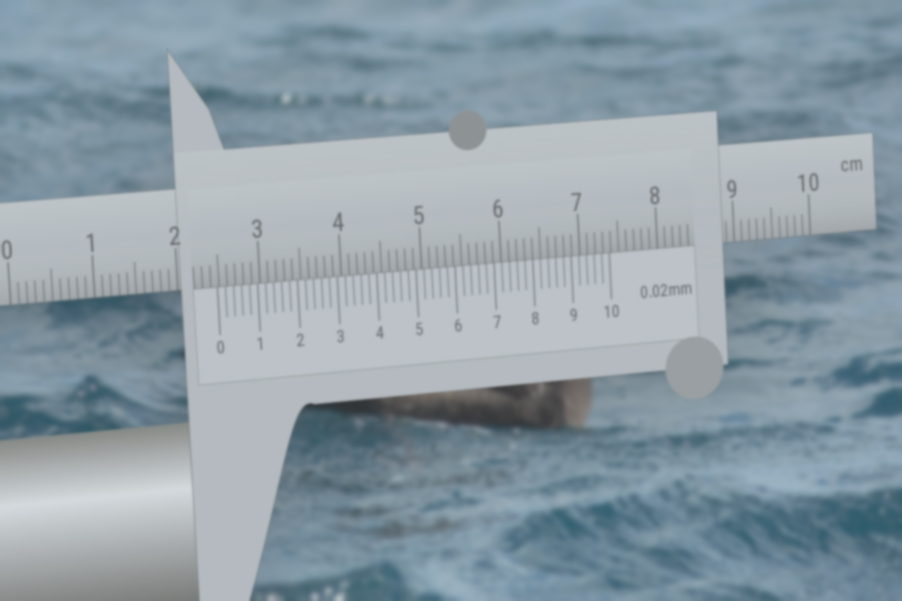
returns 24.8mm
